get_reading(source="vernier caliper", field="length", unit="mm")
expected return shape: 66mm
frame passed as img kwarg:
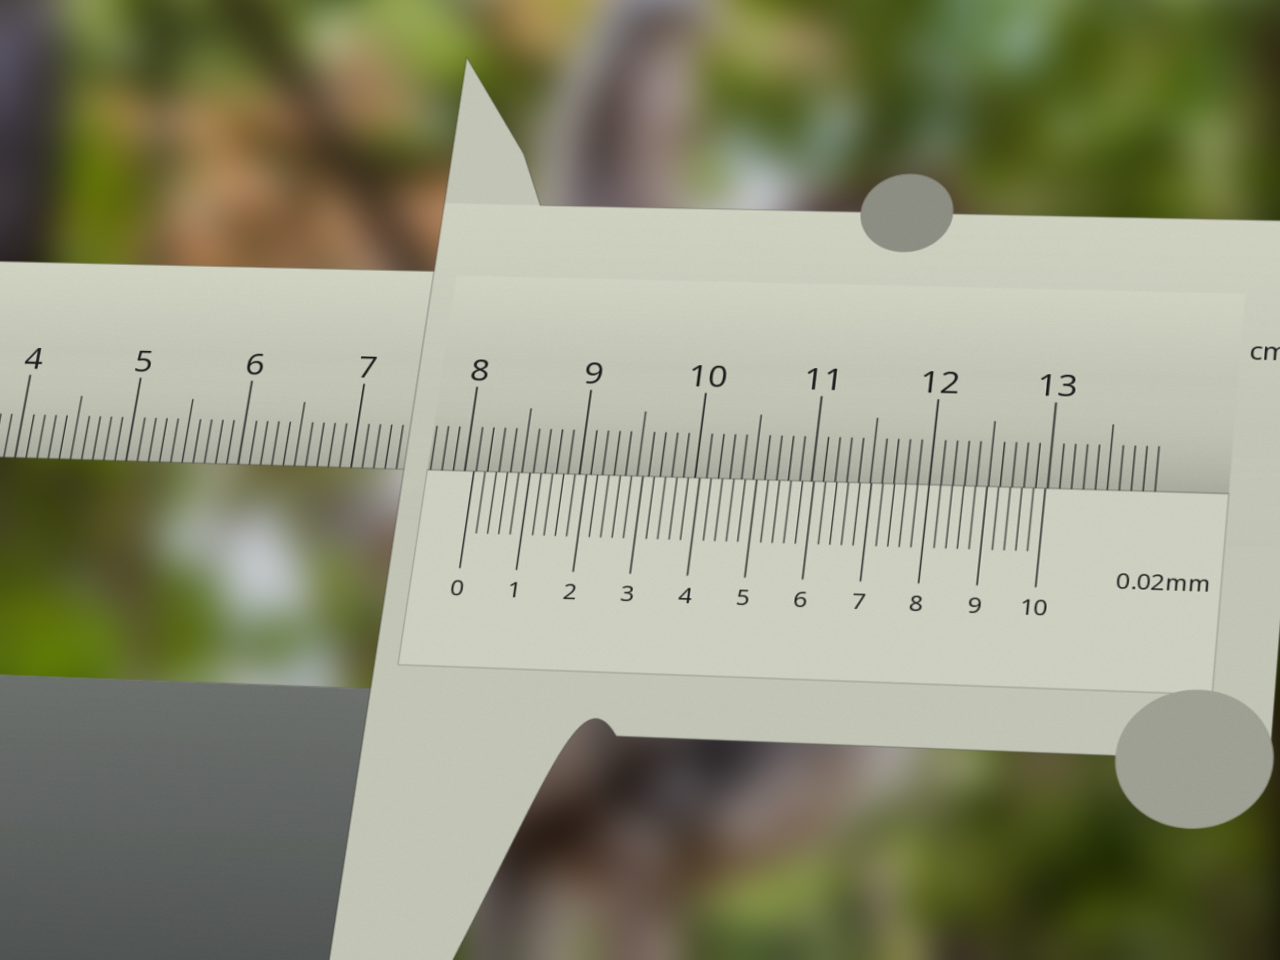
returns 80.8mm
